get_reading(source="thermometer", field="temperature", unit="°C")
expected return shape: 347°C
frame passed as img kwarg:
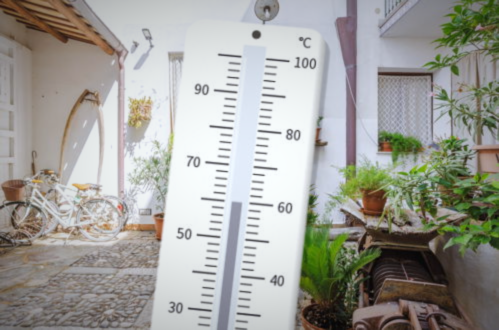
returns 60°C
